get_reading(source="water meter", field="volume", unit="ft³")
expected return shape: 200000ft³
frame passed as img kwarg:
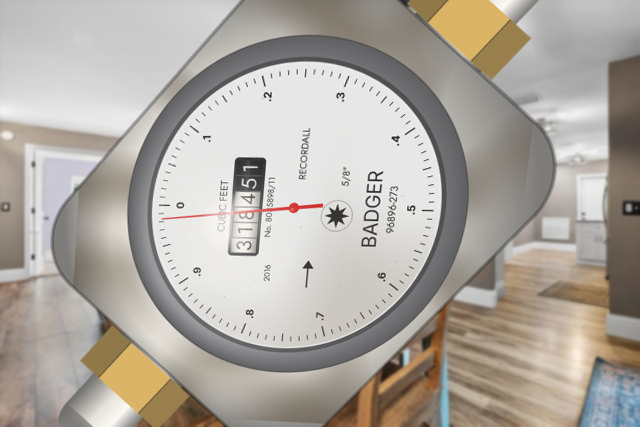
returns 318450.98ft³
